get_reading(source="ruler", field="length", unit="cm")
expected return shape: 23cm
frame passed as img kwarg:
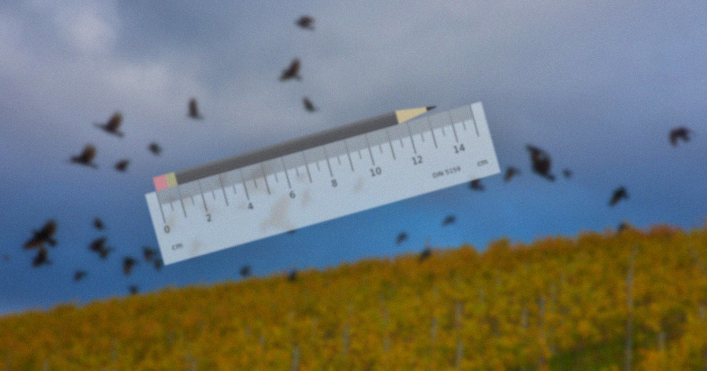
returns 13.5cm
